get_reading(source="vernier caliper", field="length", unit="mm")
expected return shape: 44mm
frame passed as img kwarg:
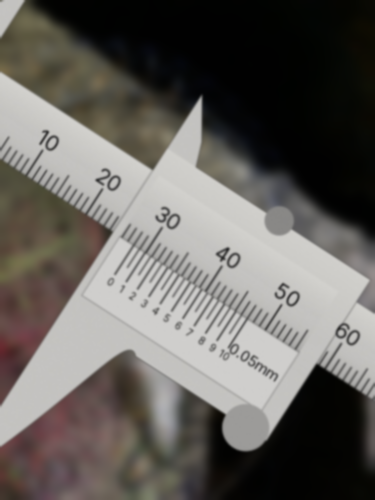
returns 28.0mm
